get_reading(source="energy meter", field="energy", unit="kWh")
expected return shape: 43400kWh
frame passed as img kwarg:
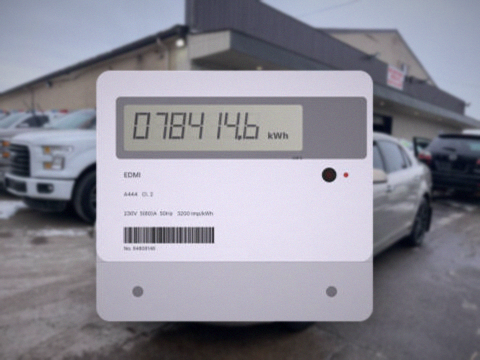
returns 78414.6kWh
